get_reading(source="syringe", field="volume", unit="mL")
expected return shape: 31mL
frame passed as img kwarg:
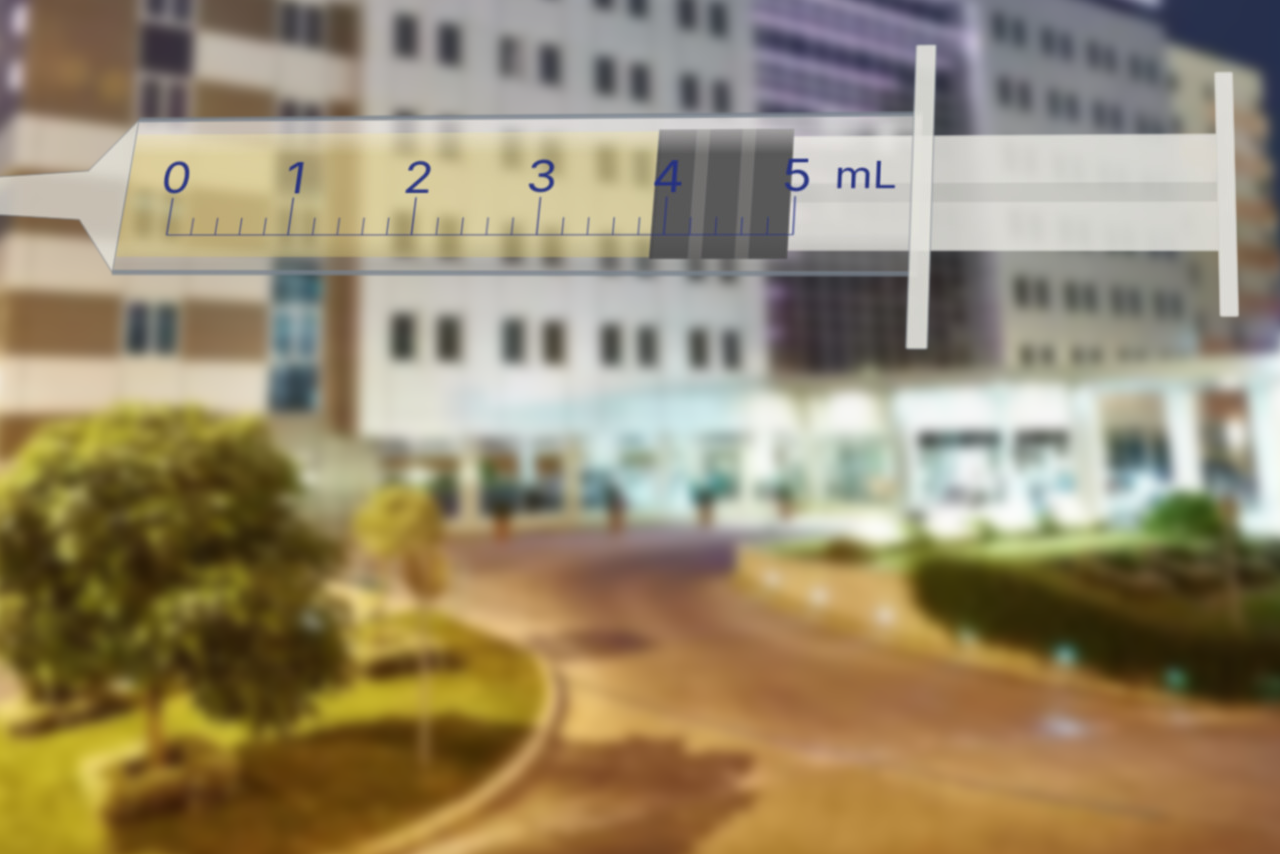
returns 3.9mL
